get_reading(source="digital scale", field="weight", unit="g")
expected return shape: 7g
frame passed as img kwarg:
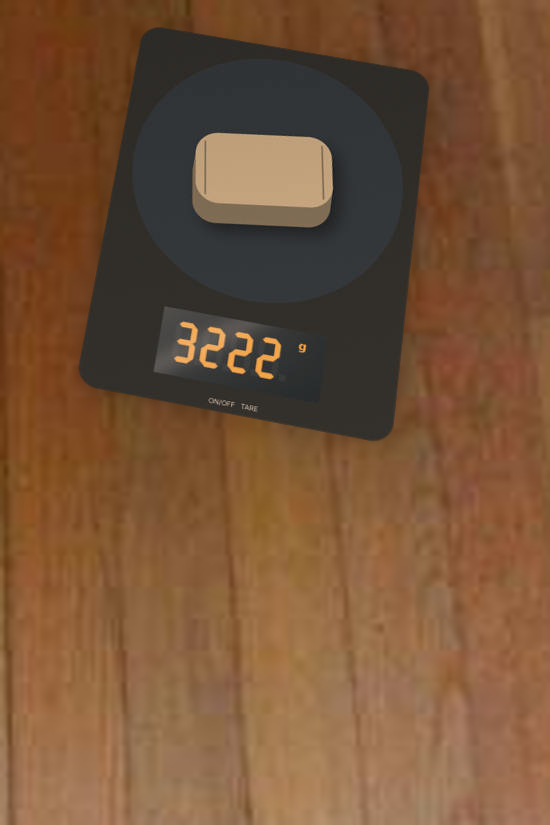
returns 3222g
